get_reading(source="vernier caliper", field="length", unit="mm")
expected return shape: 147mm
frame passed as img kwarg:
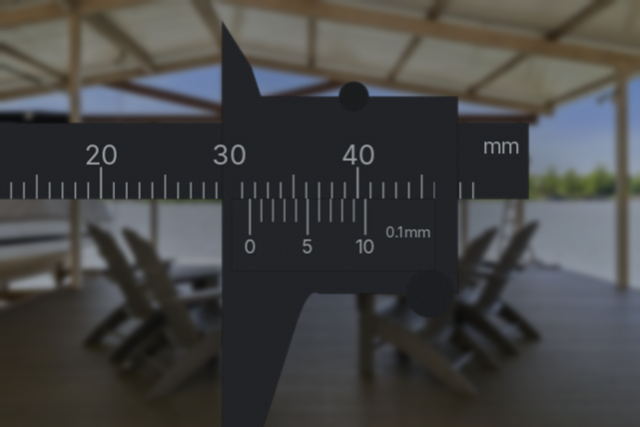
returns 31.6mm
